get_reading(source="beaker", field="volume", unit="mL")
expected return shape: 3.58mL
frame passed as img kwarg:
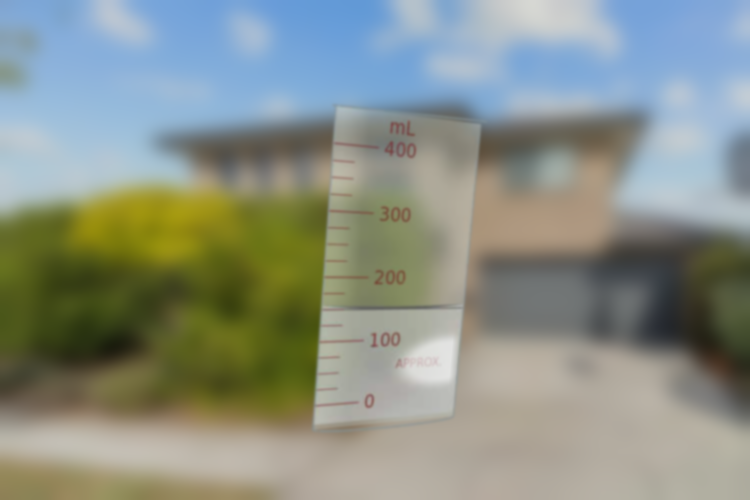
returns 150mL
